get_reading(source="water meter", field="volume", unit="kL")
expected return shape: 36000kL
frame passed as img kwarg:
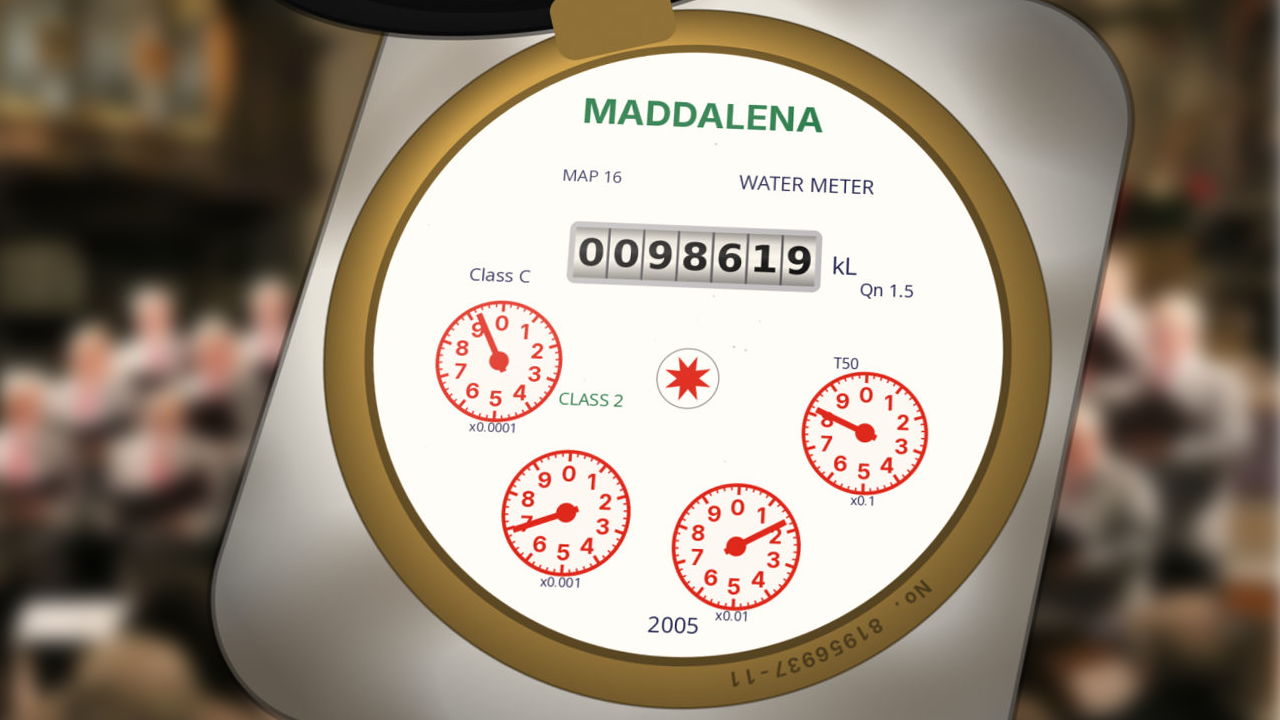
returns 98619.8169kL
